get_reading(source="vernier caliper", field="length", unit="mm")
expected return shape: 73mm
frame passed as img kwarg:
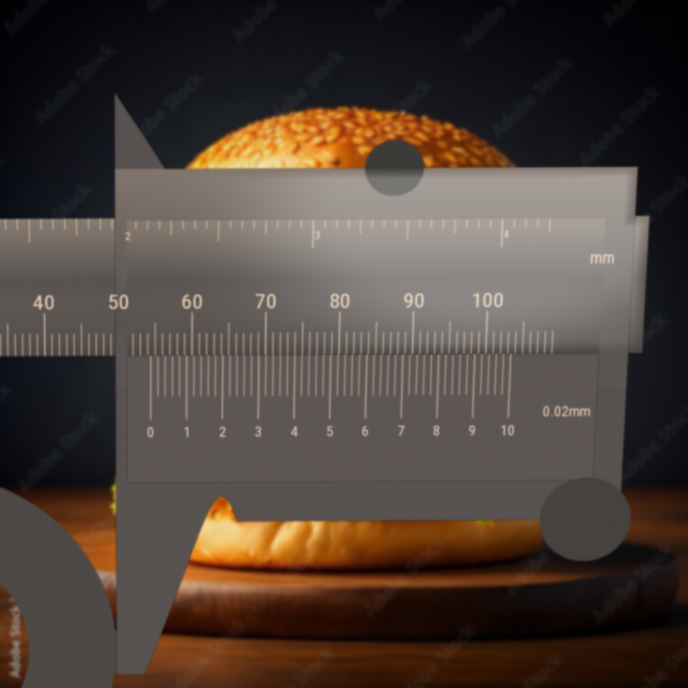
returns 54.4mm
